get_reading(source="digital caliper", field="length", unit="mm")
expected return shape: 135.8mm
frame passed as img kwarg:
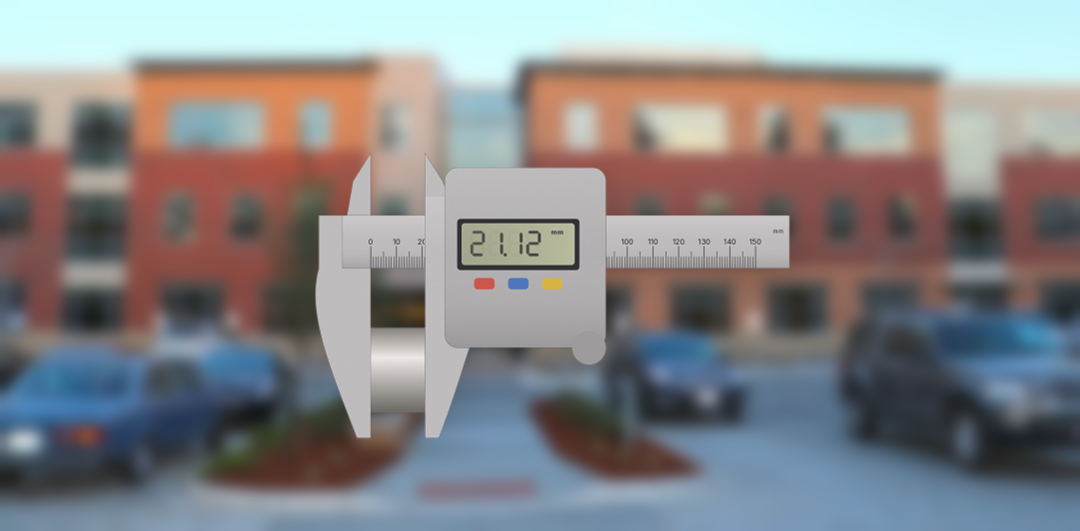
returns 21.12mm
